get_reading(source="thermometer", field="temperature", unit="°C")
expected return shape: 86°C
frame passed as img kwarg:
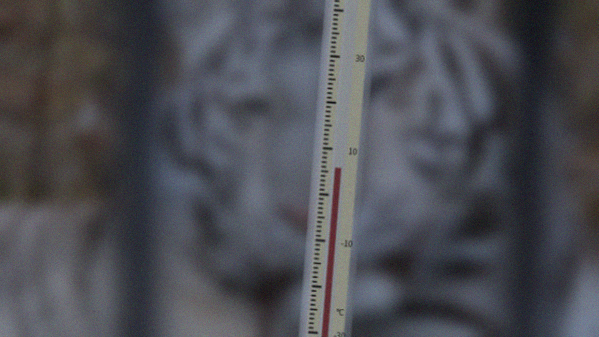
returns 6°C
